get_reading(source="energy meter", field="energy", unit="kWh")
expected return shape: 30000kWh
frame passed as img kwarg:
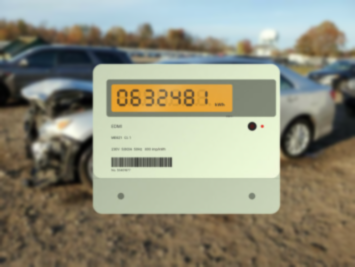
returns 632481kWh
